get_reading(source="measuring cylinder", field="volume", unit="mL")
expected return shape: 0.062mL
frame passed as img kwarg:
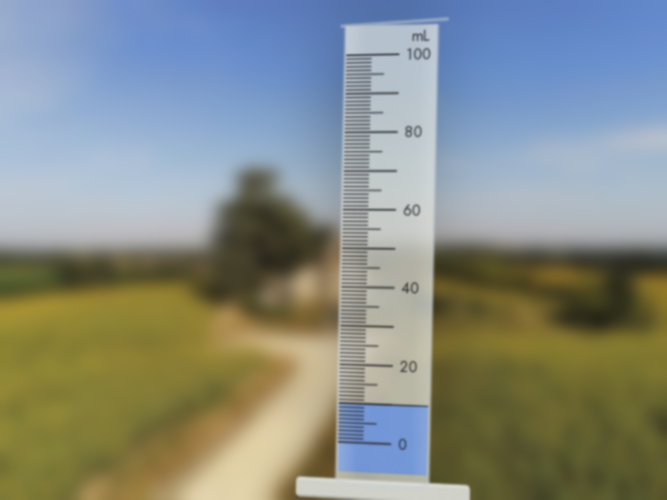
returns 10mL
